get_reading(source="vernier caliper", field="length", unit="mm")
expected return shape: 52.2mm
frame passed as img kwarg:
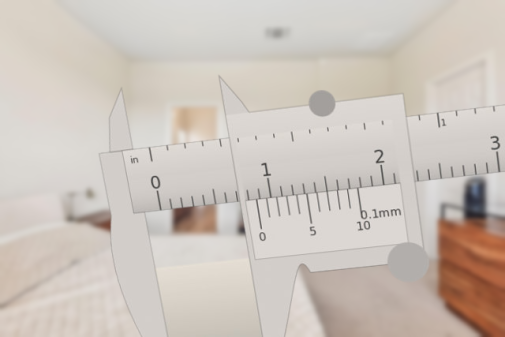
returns 8.7mm
